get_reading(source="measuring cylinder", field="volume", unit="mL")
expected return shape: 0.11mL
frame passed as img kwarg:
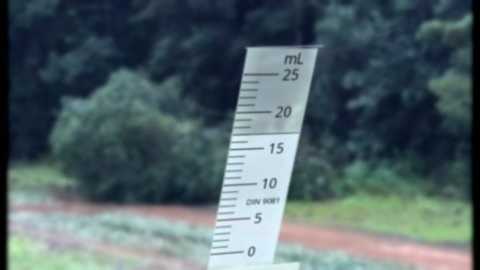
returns 17mL
